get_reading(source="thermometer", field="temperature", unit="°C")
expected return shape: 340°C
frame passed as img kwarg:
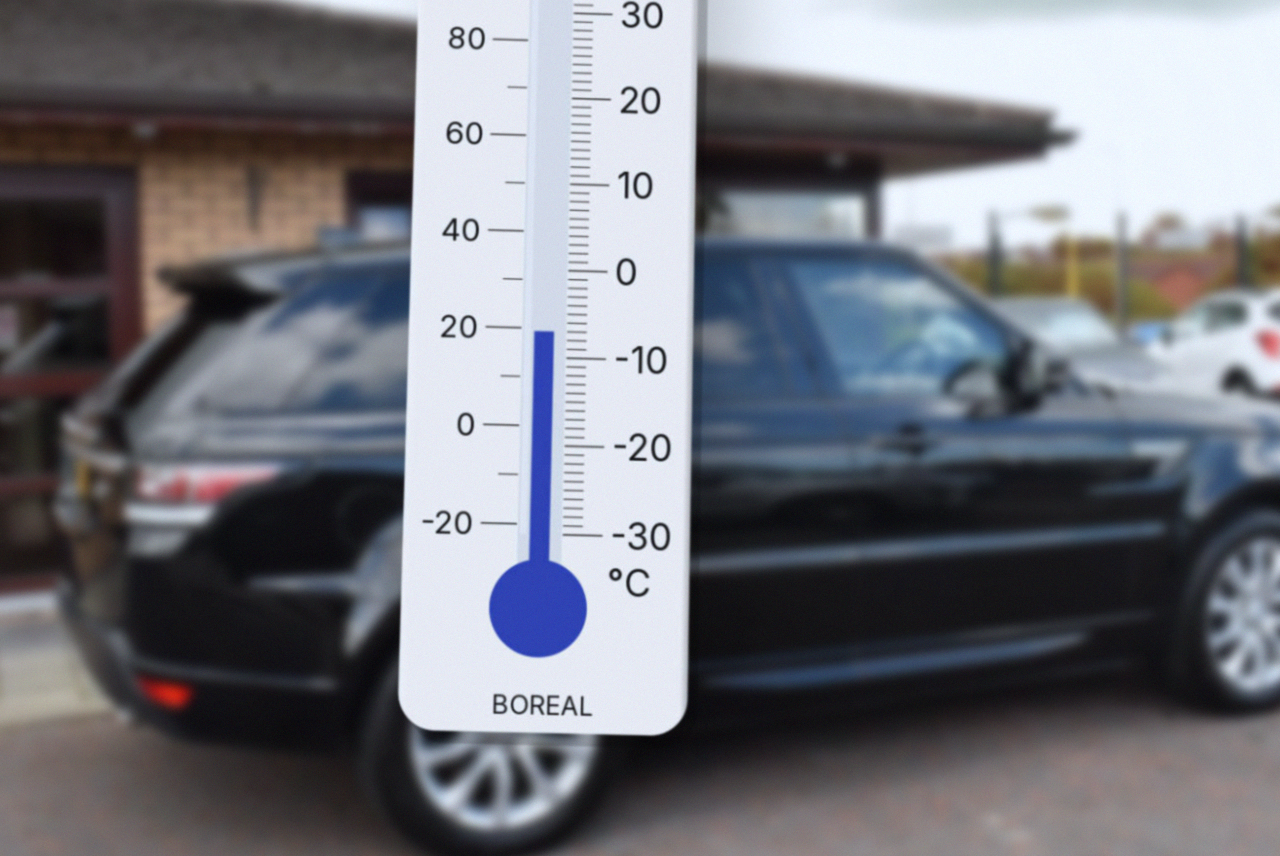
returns -7°C
